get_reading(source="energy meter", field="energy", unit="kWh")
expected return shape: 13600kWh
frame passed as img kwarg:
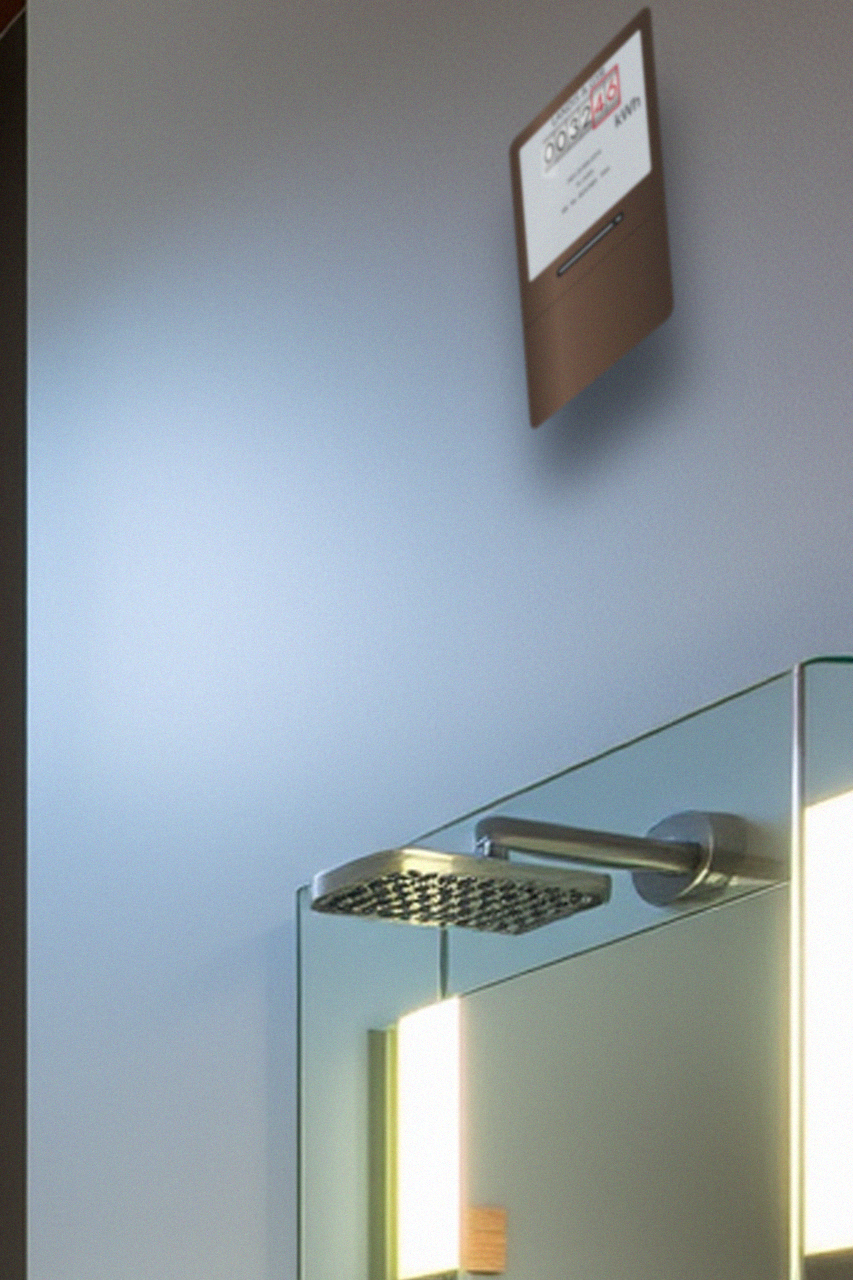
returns 32.46kWh
